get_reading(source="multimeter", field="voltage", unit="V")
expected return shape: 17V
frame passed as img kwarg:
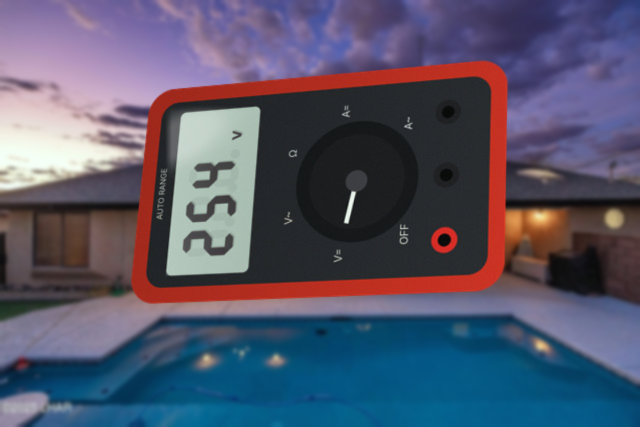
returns 254V
